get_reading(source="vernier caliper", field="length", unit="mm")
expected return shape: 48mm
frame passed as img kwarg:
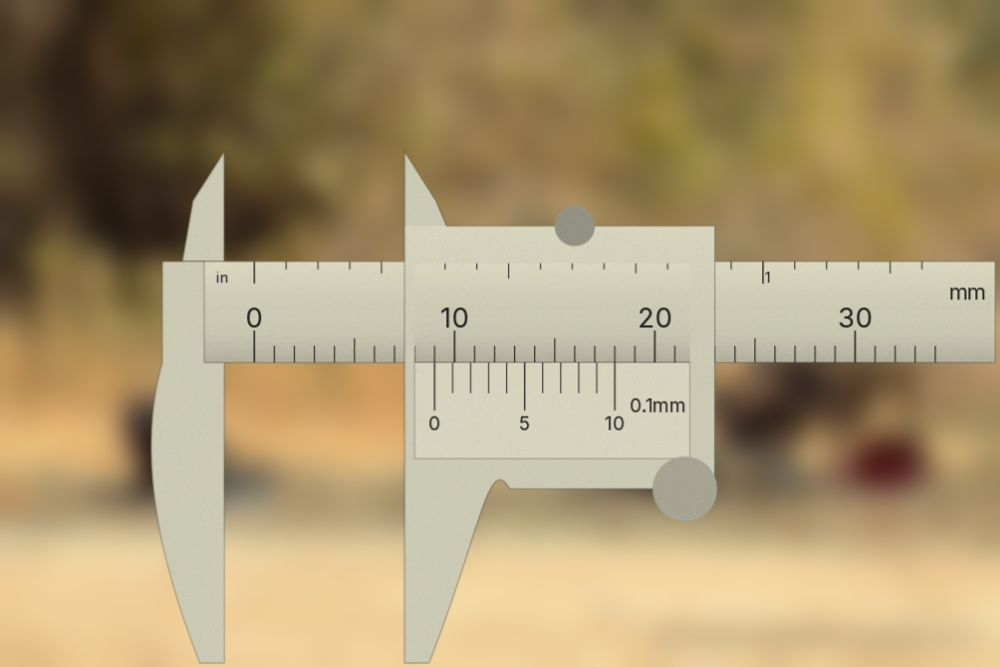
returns 9.0mm
